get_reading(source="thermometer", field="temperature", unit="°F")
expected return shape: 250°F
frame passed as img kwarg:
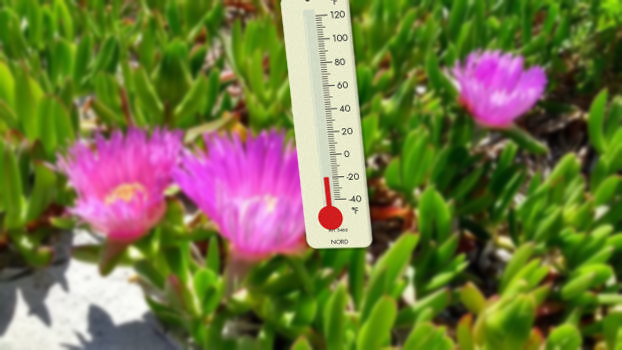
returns -20°F
